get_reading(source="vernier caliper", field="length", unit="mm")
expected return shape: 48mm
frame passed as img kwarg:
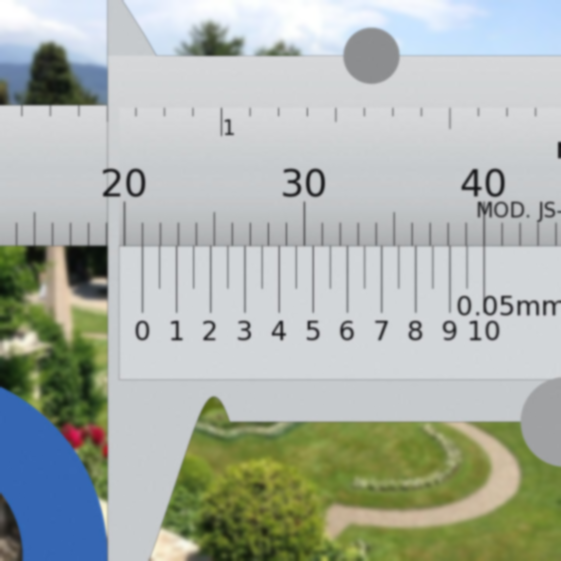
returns 21.0mm
